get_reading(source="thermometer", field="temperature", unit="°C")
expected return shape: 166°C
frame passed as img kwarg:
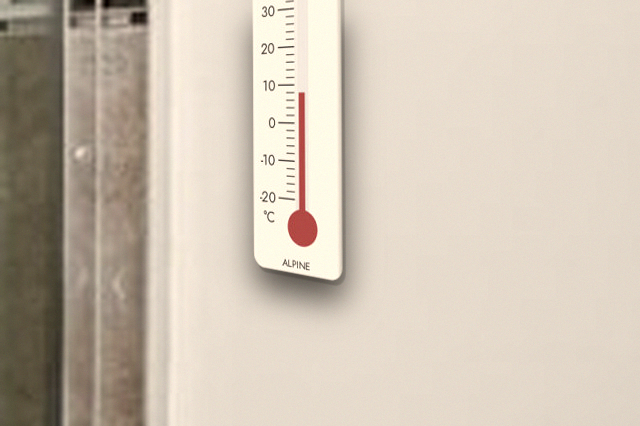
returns 8°C
